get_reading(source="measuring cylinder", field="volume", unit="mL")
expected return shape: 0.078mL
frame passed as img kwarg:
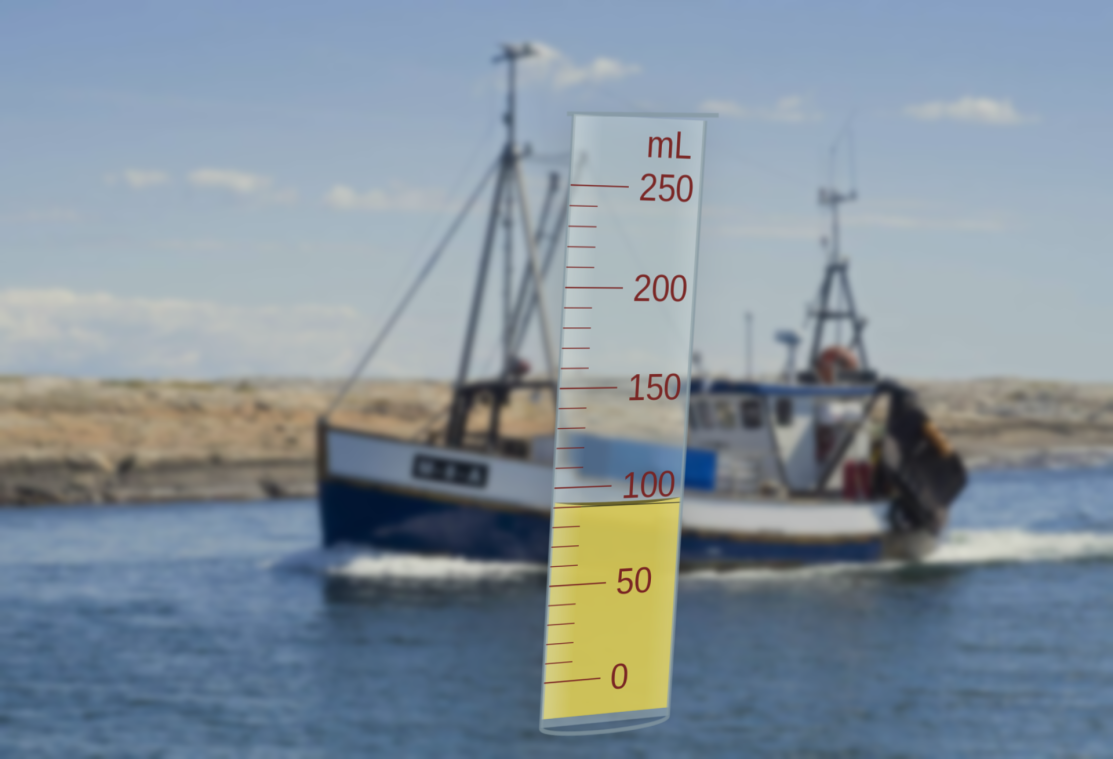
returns 90mL
